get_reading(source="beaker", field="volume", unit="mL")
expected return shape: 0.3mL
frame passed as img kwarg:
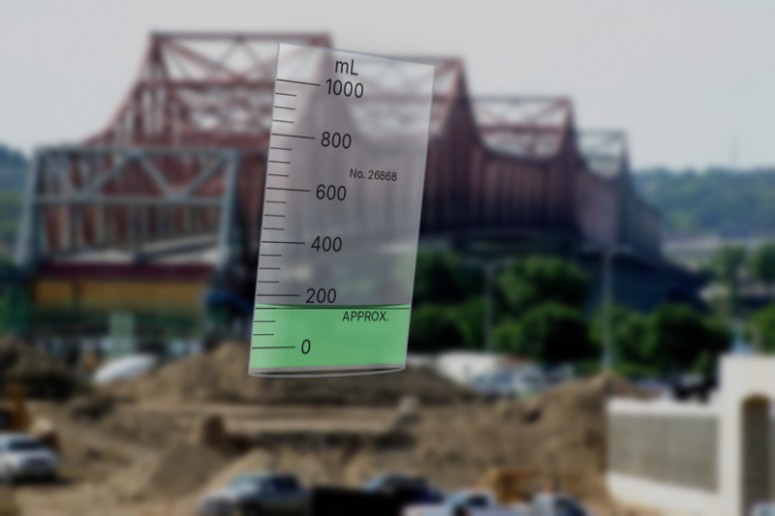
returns 150mL
